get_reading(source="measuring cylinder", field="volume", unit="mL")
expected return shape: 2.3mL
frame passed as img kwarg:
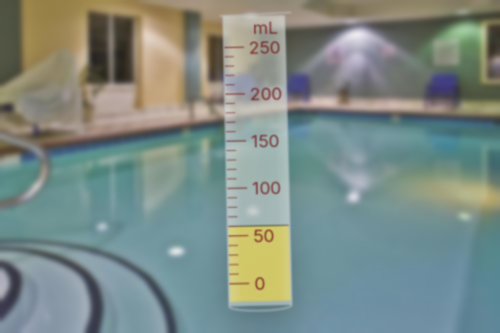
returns 60mL
